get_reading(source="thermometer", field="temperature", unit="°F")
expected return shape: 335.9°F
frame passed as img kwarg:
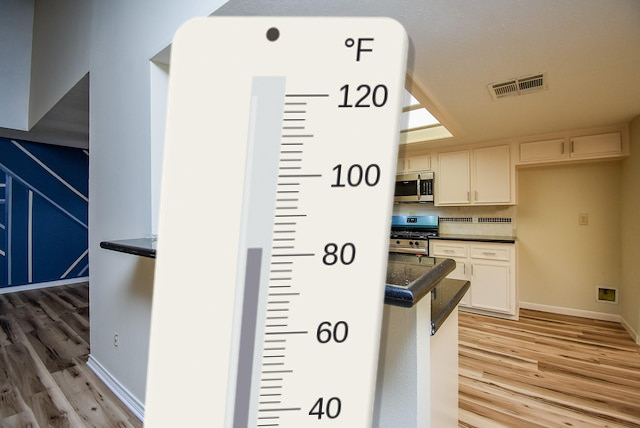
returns 82°F
